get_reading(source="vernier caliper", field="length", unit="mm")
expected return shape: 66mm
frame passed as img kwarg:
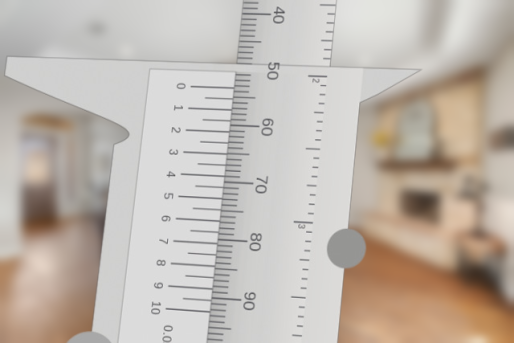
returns 53.4mm
